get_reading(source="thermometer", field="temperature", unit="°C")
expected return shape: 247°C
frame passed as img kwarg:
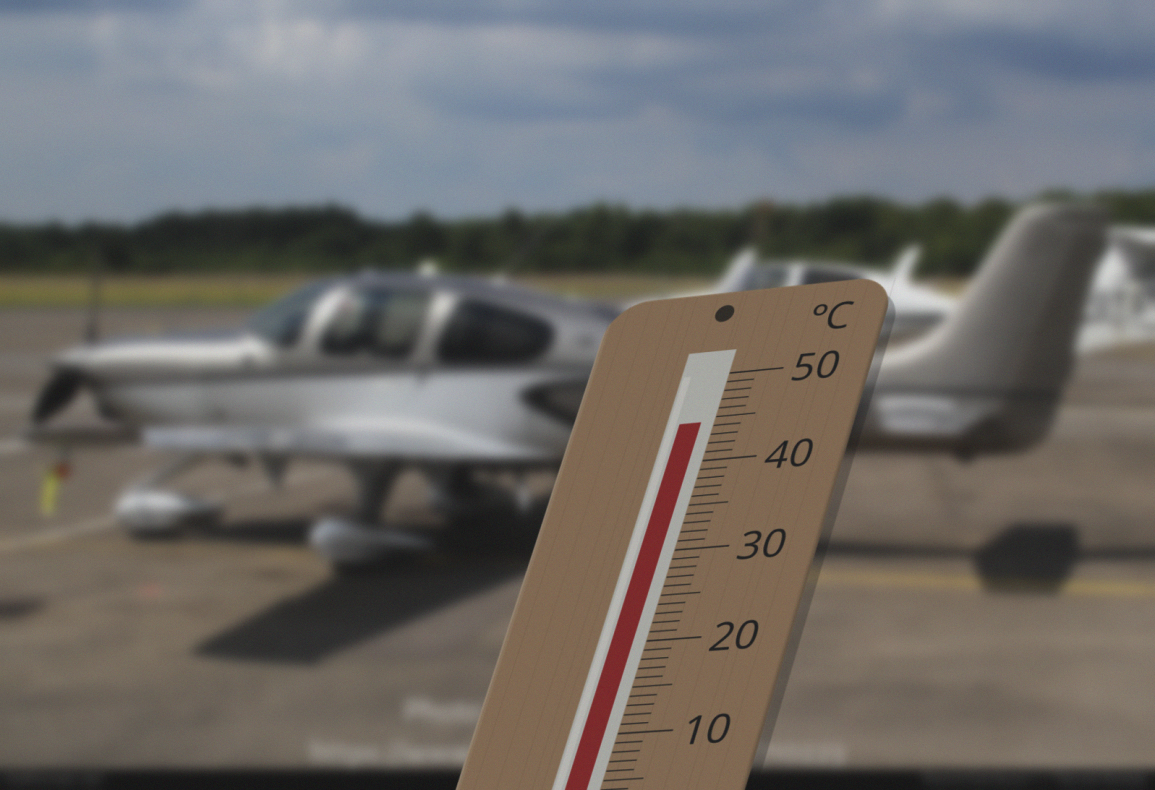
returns 44.5°C
